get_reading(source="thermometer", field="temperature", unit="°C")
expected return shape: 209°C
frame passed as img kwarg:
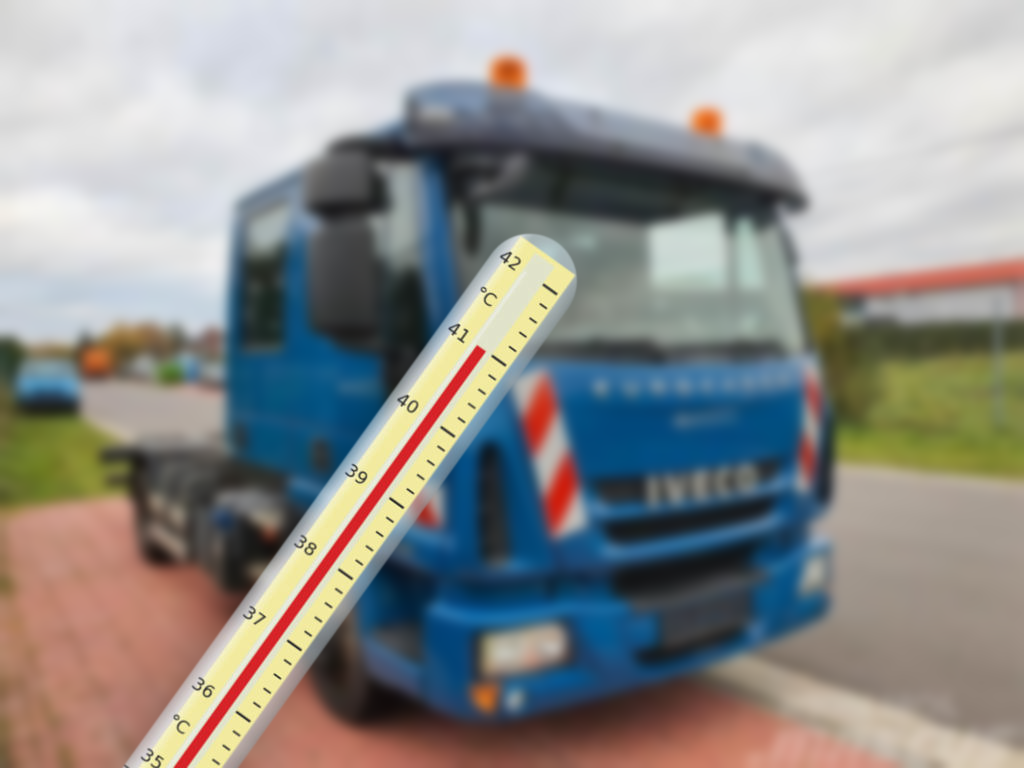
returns 41°C
